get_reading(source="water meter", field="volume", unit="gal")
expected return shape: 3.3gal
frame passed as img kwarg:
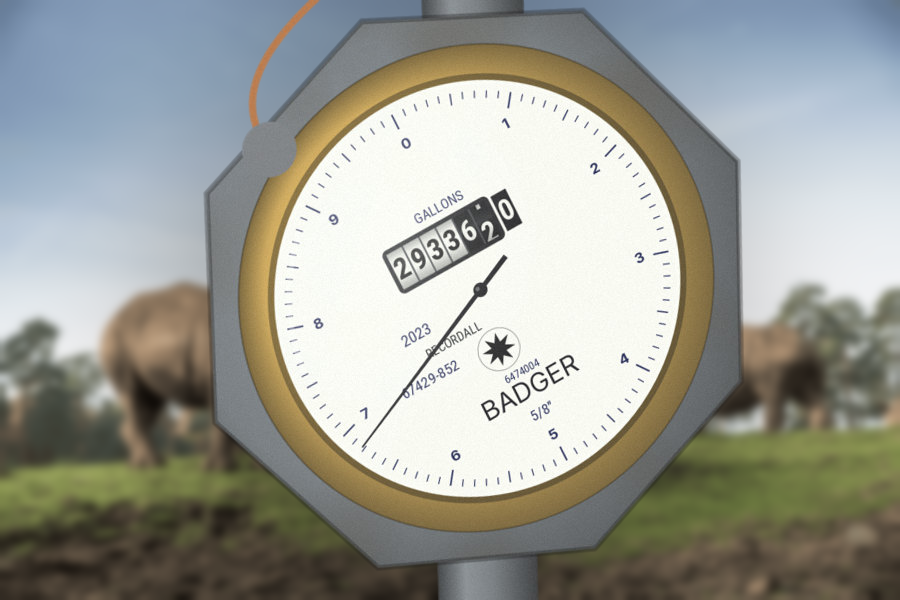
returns 2933616.8gal
